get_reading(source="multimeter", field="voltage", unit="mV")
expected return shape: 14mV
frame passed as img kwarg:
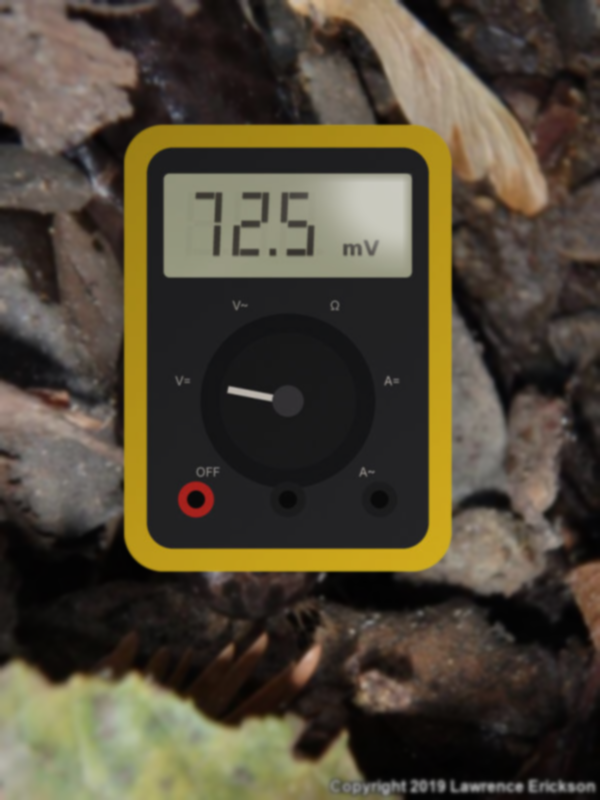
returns 72.5mV
